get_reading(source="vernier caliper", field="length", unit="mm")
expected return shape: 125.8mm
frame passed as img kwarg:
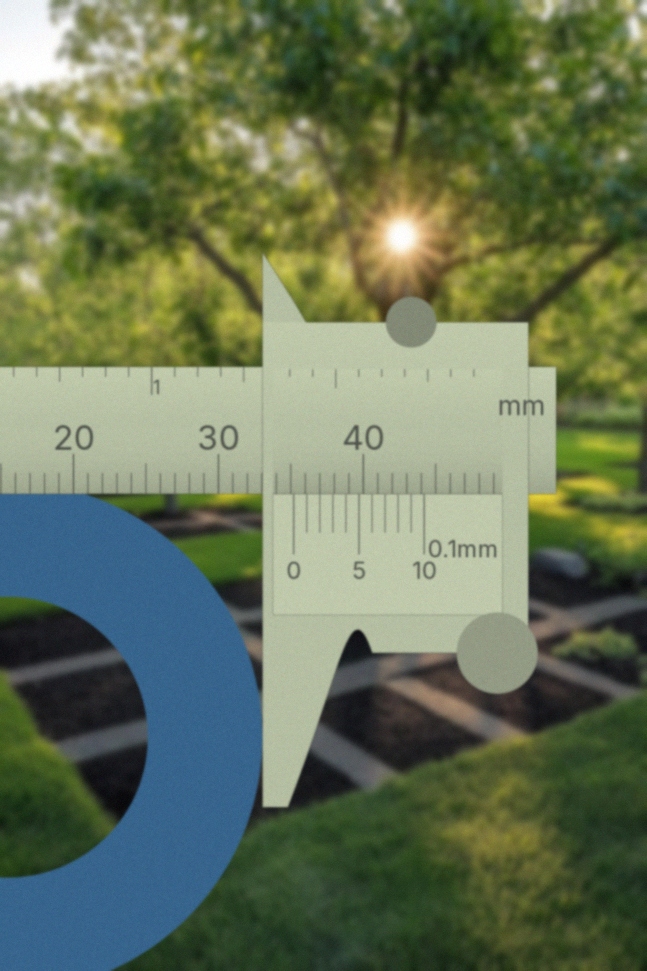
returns 35.2mm
